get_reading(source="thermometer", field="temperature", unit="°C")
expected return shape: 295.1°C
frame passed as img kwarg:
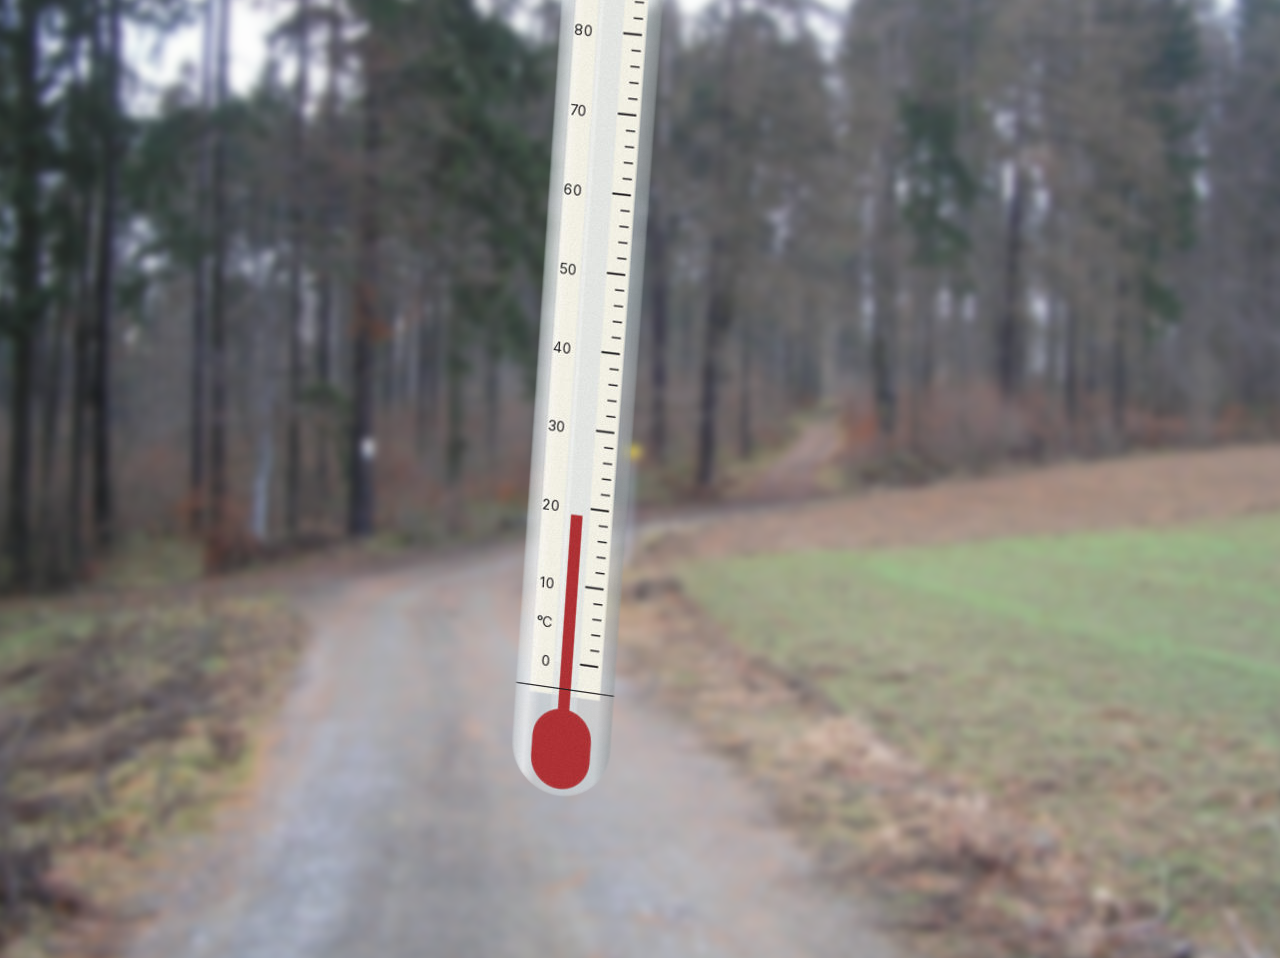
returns 19°C
